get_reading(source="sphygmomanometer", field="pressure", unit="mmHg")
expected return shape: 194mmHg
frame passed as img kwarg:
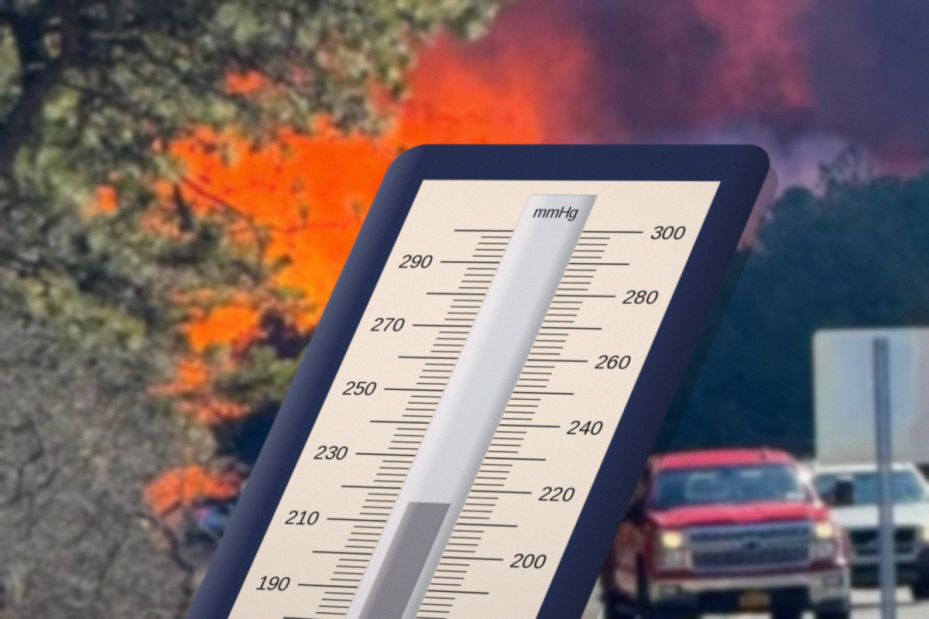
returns 216mmHg
